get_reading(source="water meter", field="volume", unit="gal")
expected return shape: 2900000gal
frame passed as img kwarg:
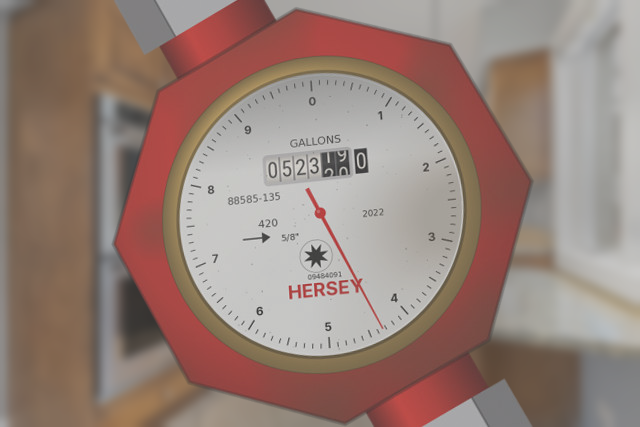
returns 523194.3gal
